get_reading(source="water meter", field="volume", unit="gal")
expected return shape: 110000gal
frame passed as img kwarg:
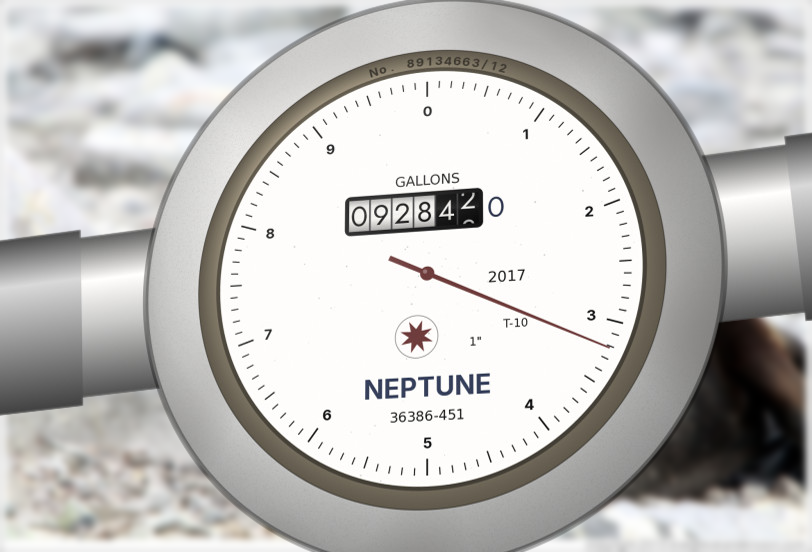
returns 928423.2gal
